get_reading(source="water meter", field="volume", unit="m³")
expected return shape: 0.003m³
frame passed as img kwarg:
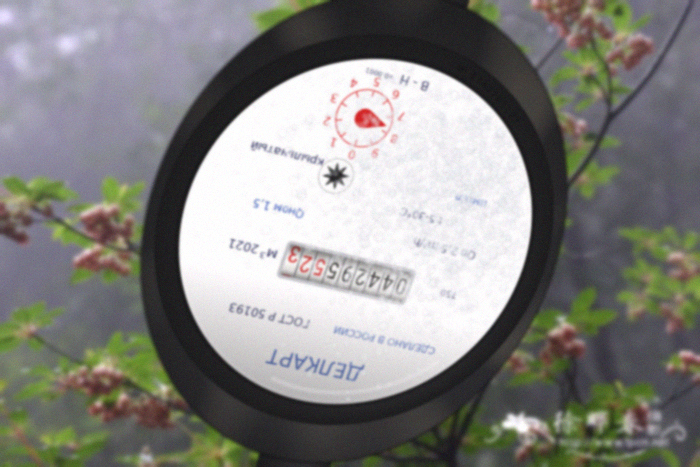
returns 44295.5227m³
